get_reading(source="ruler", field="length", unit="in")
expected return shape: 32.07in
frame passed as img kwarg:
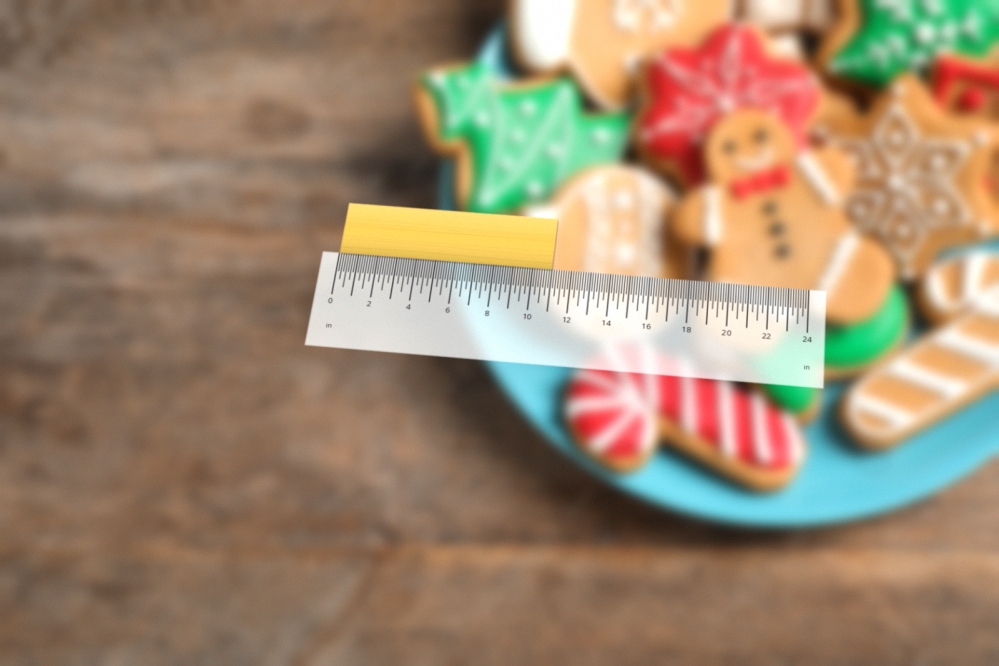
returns 11in
